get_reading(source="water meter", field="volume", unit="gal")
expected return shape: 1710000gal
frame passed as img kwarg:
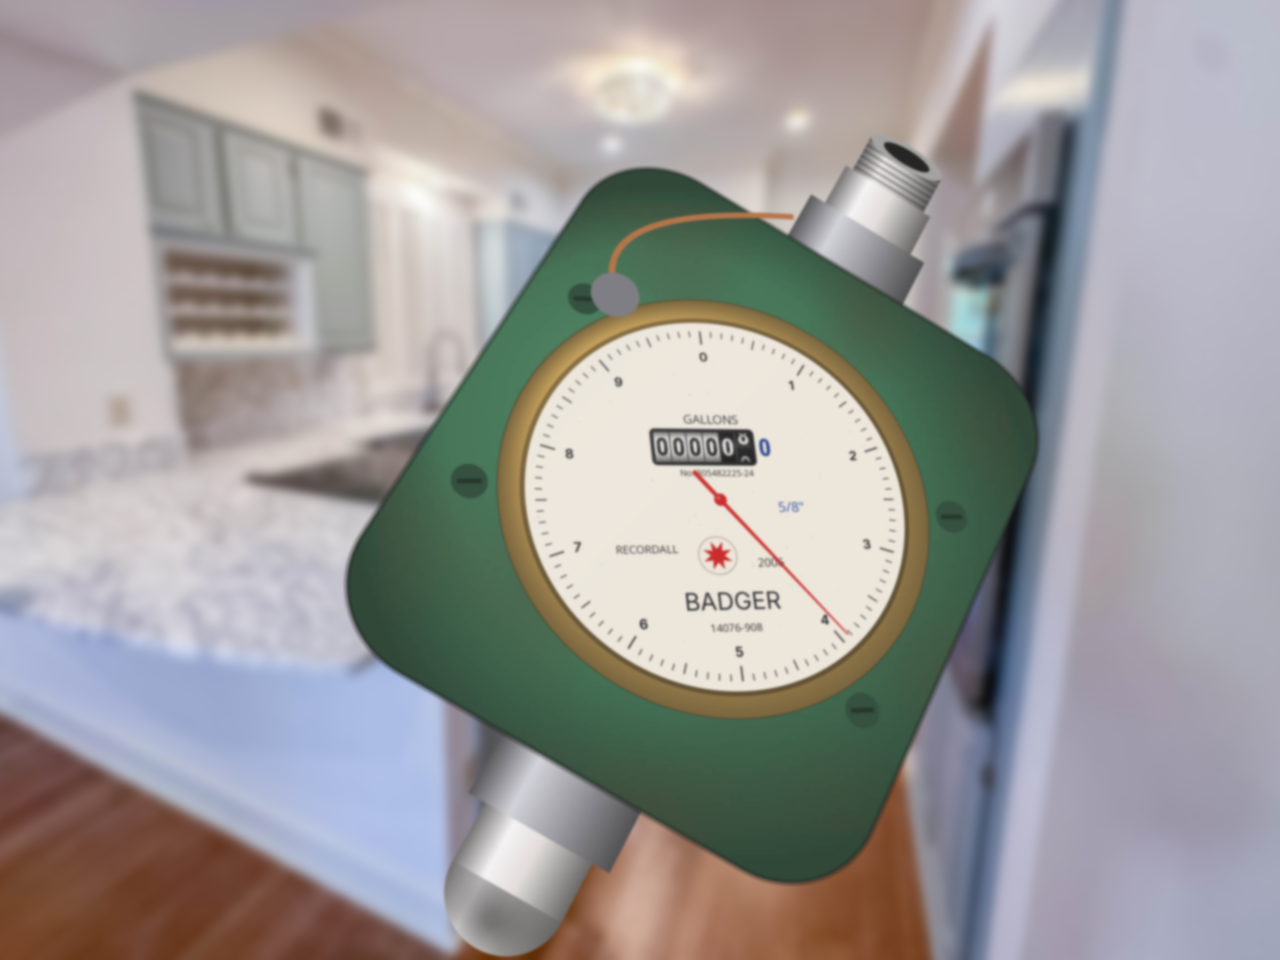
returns 83.9gal
